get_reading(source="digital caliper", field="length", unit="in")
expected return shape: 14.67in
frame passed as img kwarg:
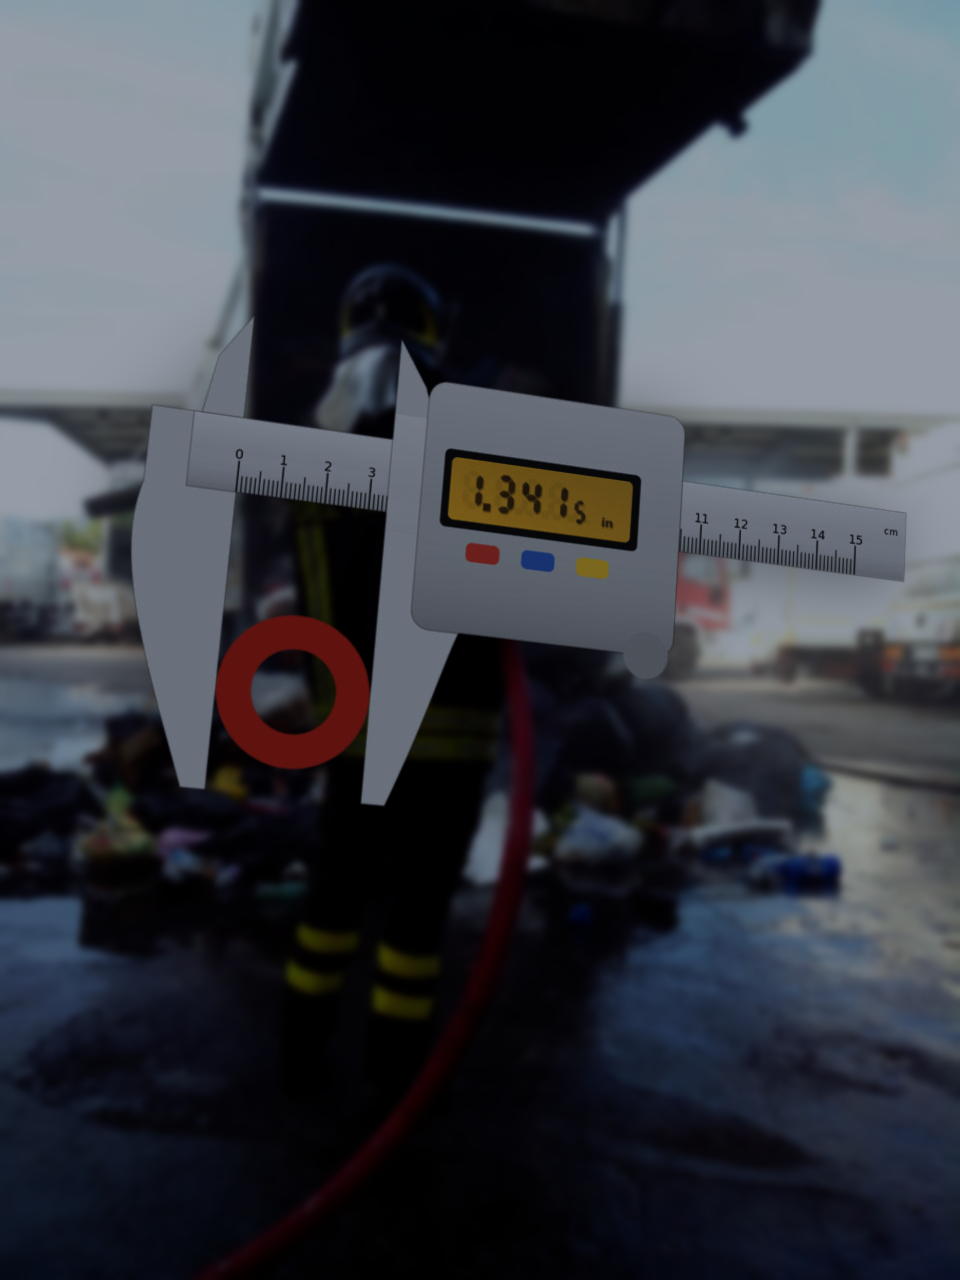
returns 1.3415in
